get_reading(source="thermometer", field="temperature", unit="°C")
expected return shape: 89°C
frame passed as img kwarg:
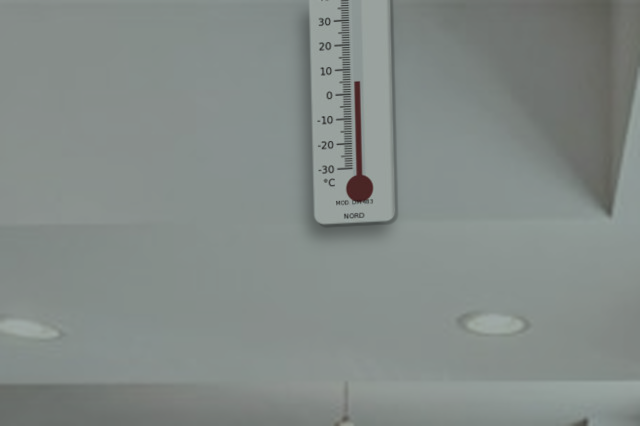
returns 5°C
